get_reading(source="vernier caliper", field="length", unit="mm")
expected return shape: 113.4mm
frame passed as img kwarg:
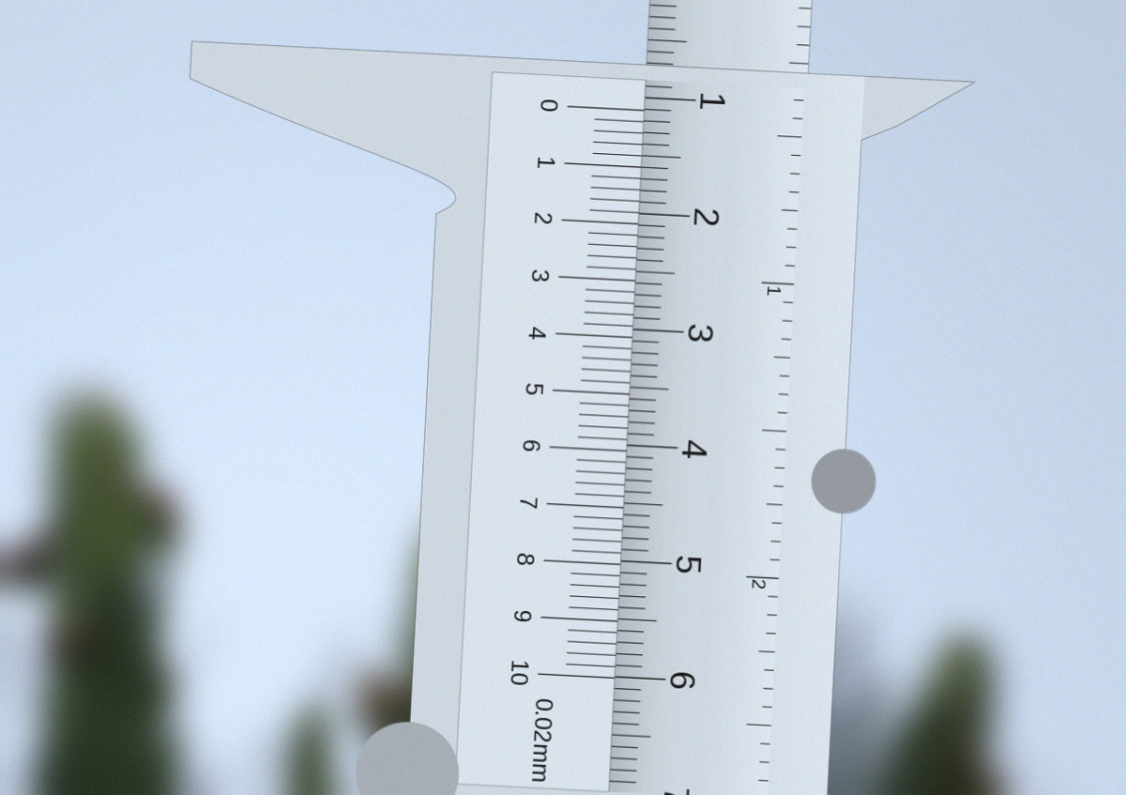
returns 11.1mm
